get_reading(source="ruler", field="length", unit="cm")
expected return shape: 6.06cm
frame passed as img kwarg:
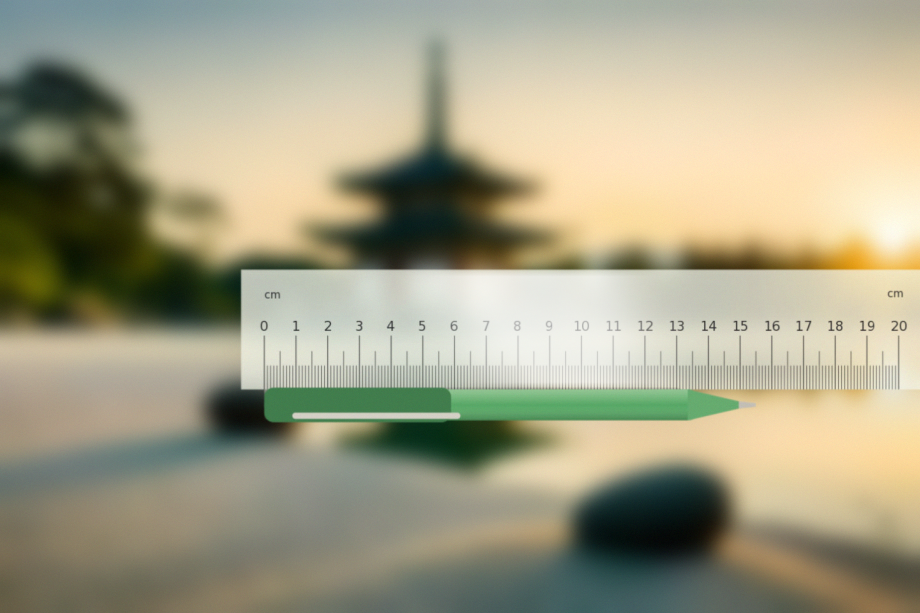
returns 15.5cm
